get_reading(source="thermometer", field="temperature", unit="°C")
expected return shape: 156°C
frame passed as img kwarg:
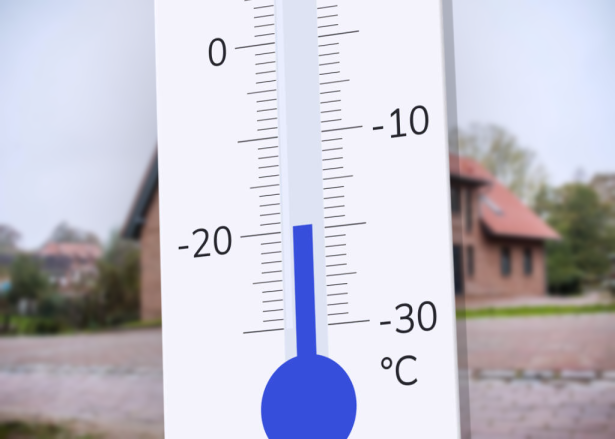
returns -19.5°C
